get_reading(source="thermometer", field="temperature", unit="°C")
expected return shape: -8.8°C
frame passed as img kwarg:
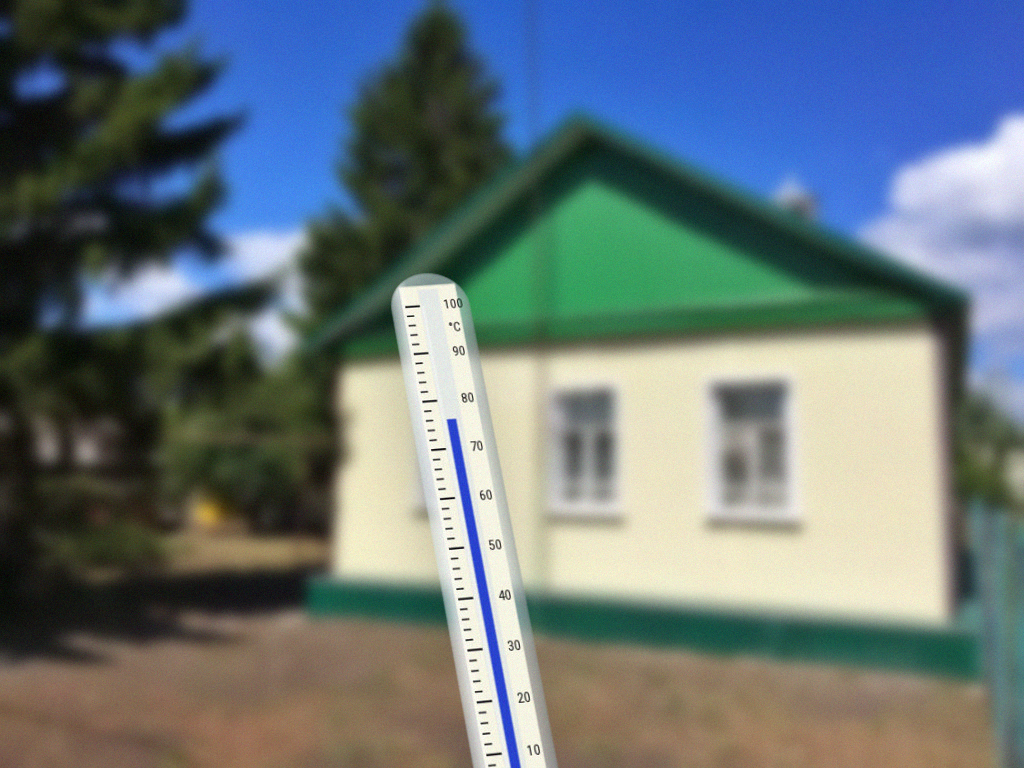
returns 76°C
